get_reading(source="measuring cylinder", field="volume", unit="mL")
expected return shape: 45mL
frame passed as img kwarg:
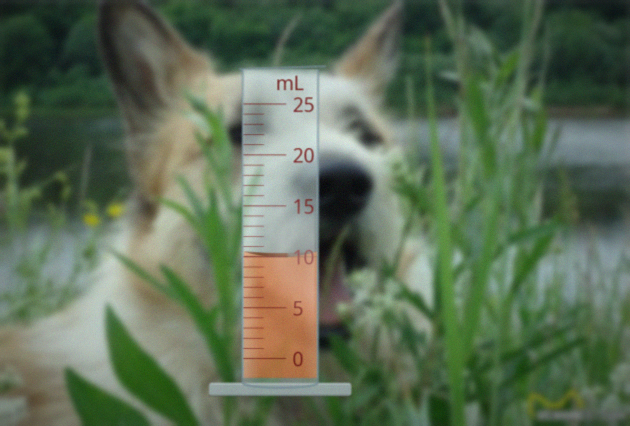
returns 10mL
